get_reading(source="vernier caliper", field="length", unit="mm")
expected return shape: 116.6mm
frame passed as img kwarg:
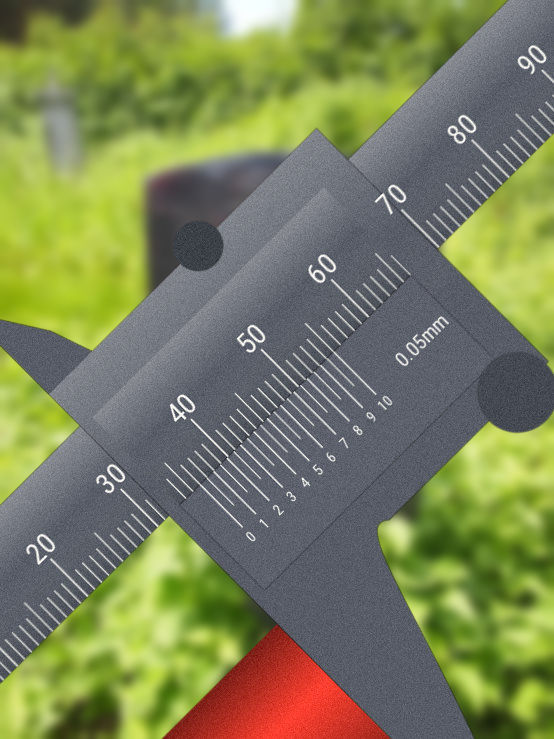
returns 36.0mm
